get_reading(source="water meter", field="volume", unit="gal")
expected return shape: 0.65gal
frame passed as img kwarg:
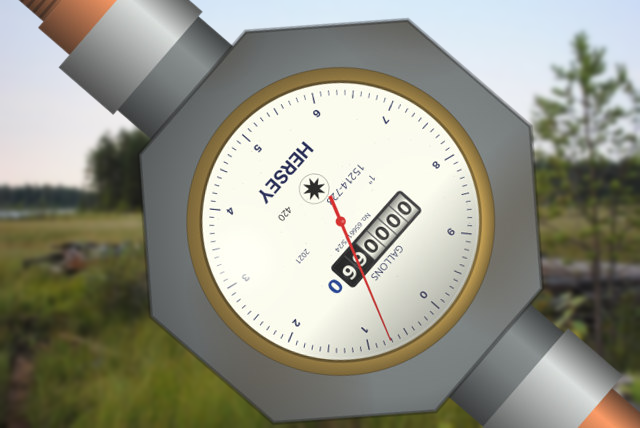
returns 660.7gal
